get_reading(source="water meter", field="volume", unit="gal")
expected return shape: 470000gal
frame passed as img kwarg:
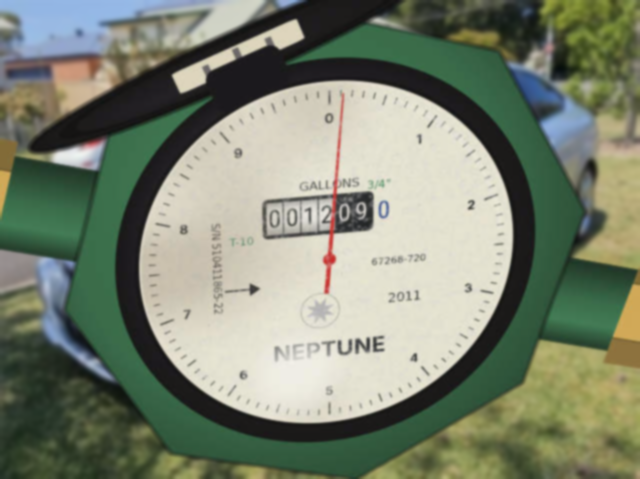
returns 12090.1gal
